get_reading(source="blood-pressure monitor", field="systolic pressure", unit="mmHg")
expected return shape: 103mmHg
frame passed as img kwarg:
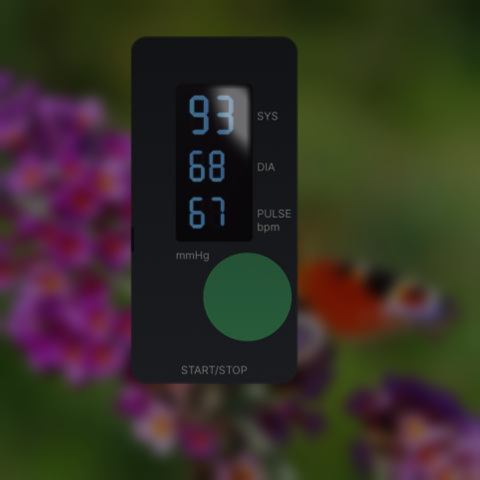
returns 93mmHg
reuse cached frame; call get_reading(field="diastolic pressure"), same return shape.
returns 68mmHg
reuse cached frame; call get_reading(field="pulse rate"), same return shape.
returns 67bpm
